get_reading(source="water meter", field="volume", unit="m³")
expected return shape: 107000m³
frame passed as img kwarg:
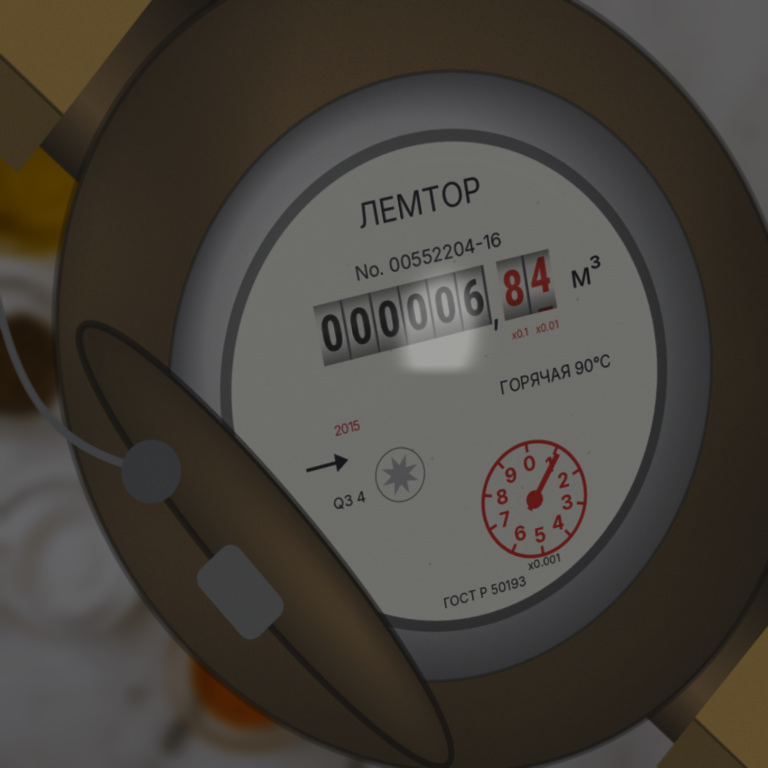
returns 6.841m³
